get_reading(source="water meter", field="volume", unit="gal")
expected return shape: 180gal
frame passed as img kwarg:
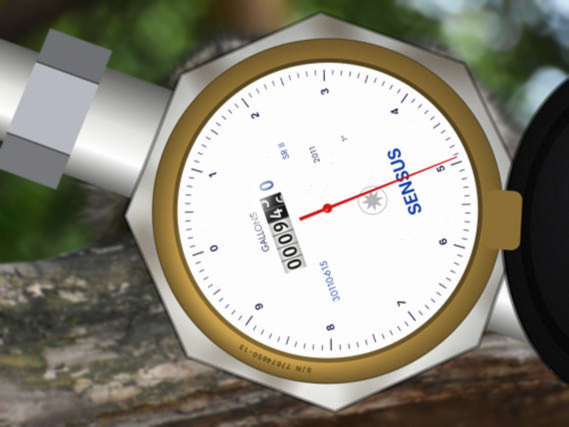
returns 9454.9gal
